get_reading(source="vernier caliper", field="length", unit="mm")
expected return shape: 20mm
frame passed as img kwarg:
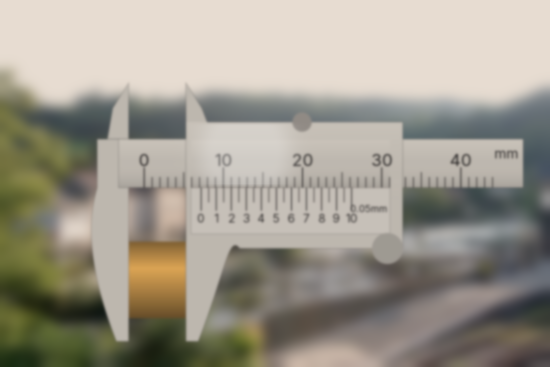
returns 7.2mm
